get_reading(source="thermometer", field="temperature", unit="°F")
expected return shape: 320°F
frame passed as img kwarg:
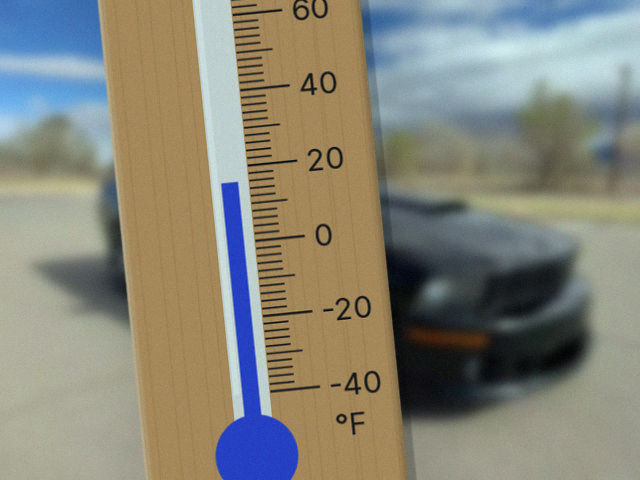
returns 16°F
